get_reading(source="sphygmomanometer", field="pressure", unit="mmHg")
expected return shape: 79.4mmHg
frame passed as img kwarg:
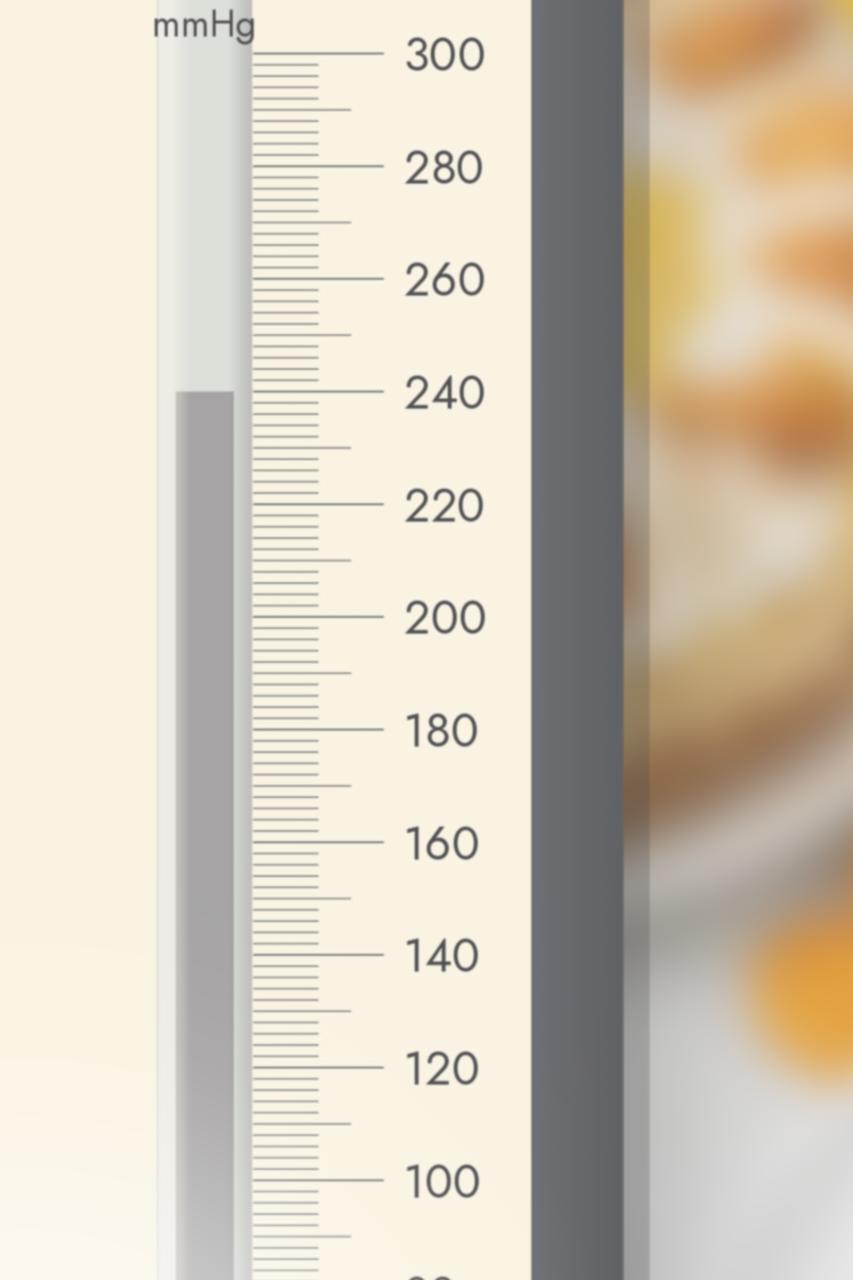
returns 240mmHg
